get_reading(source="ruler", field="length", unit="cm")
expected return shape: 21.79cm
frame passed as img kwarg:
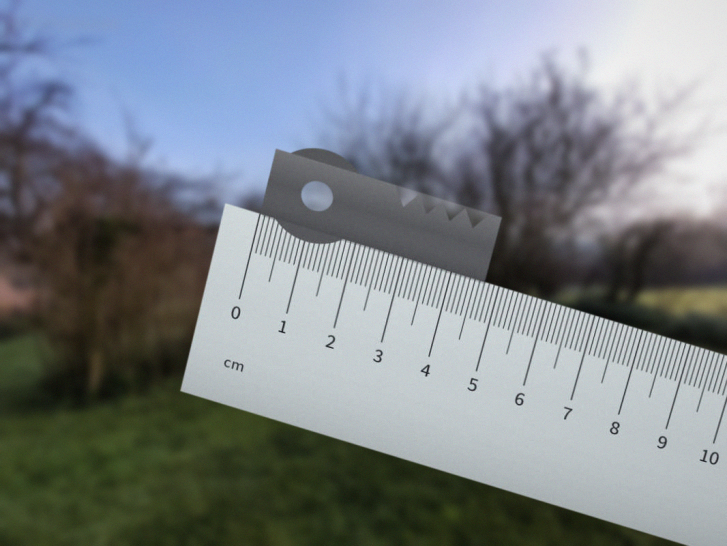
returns 4.7cm
